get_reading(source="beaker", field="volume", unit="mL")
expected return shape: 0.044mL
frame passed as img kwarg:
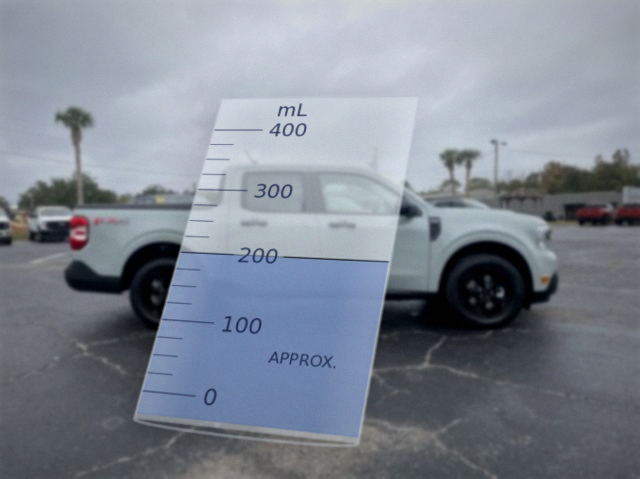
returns 200mL
